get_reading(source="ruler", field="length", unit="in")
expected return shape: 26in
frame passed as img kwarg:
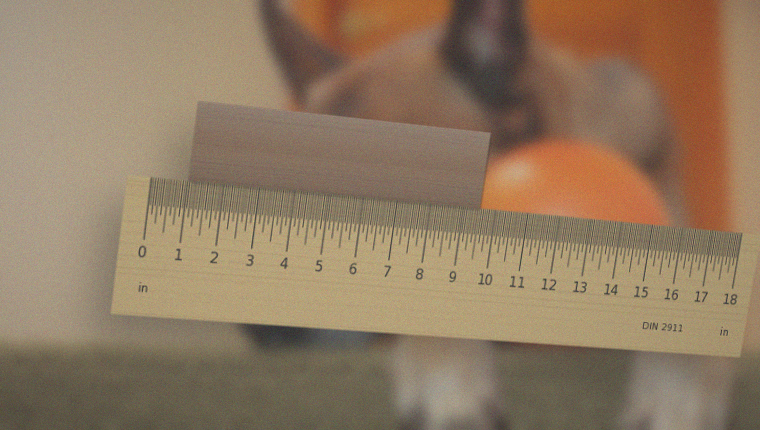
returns 8.5in
